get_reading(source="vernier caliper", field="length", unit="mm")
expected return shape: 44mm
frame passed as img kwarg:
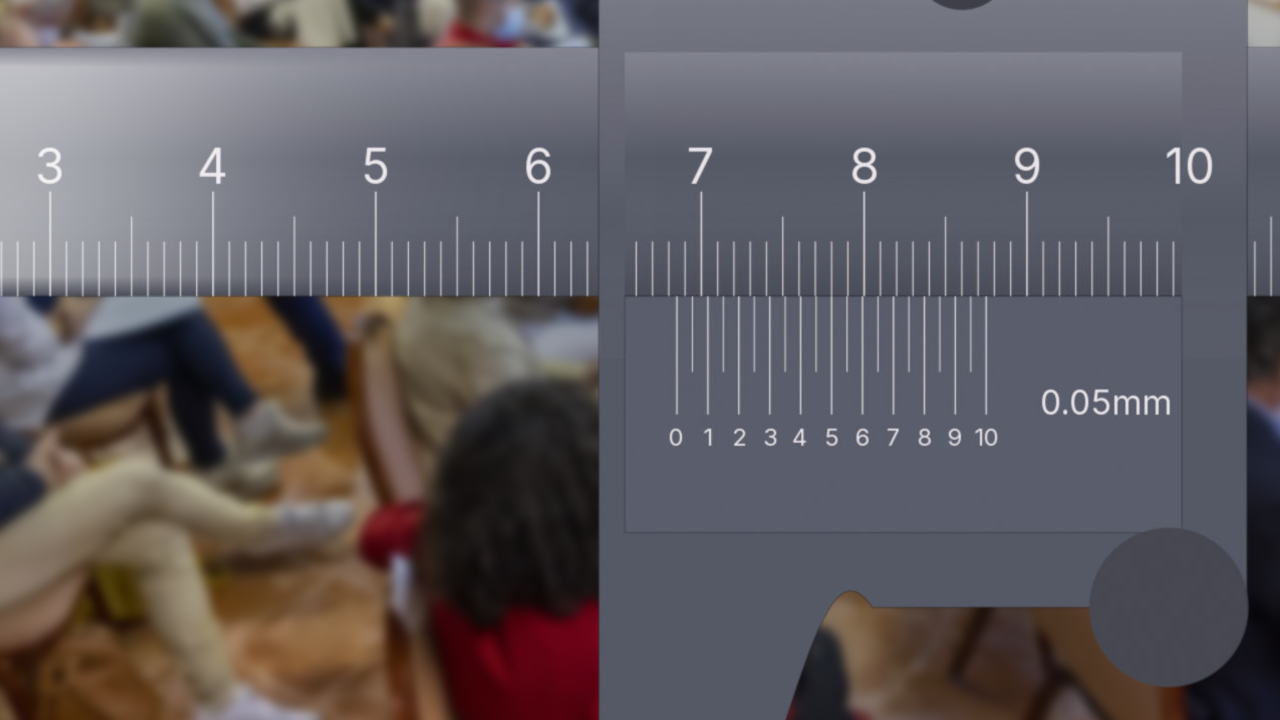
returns 68.5mm
